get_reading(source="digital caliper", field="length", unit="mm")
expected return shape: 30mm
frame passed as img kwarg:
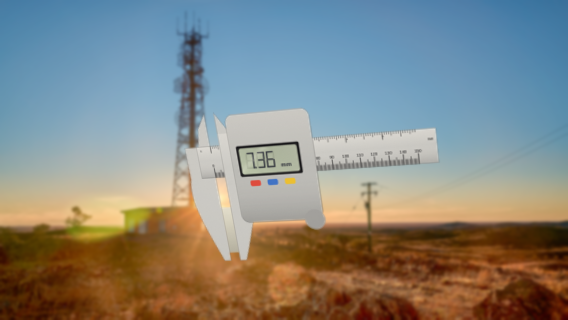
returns 7.36mm
